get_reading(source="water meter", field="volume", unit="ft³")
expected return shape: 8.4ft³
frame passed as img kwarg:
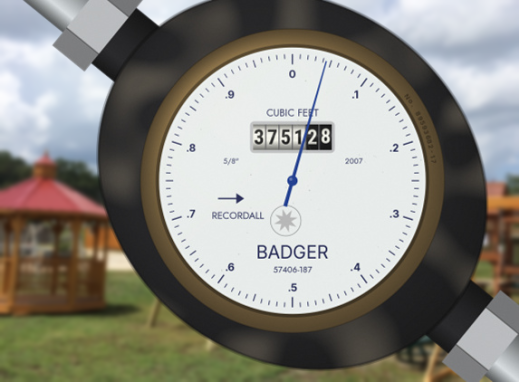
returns 375128.04ft³
